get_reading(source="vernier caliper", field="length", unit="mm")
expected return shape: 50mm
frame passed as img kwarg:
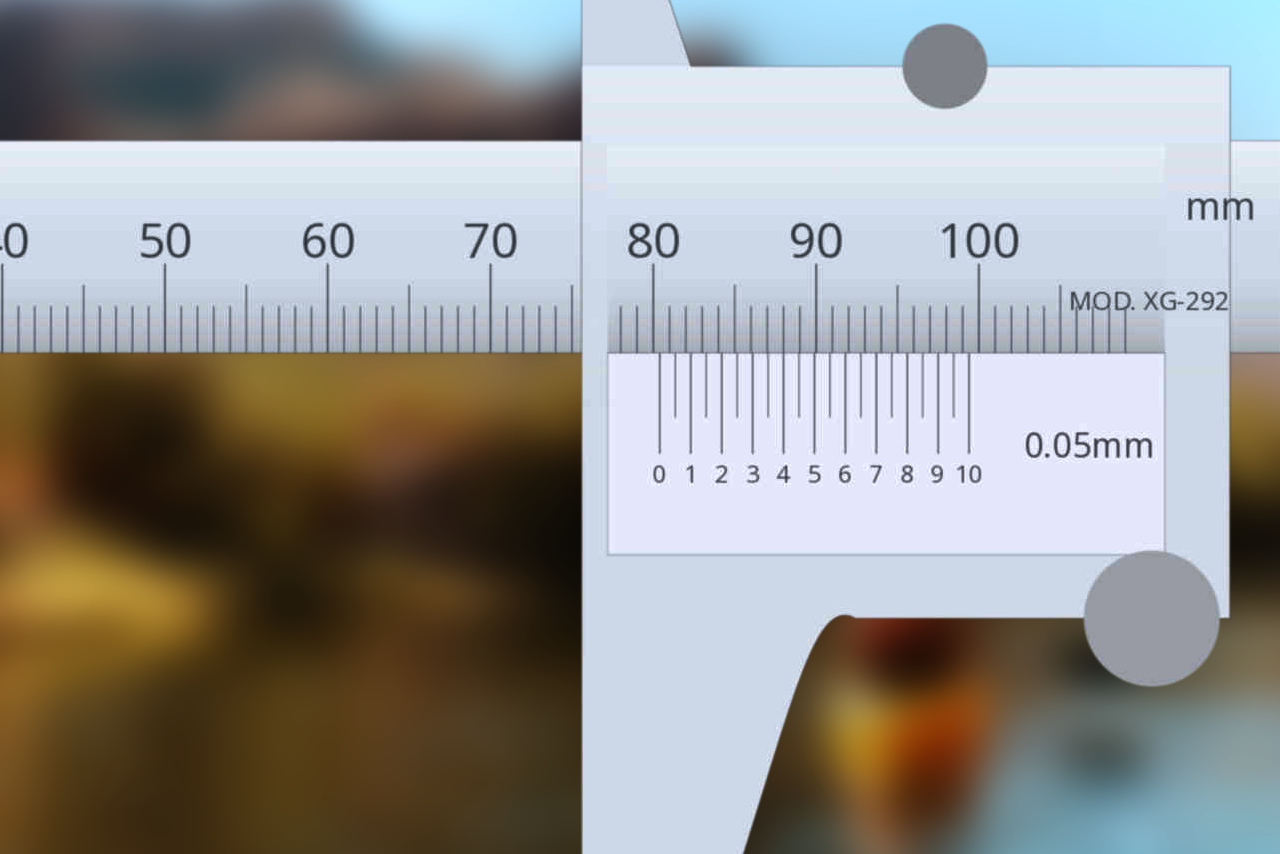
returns 80.4mm
